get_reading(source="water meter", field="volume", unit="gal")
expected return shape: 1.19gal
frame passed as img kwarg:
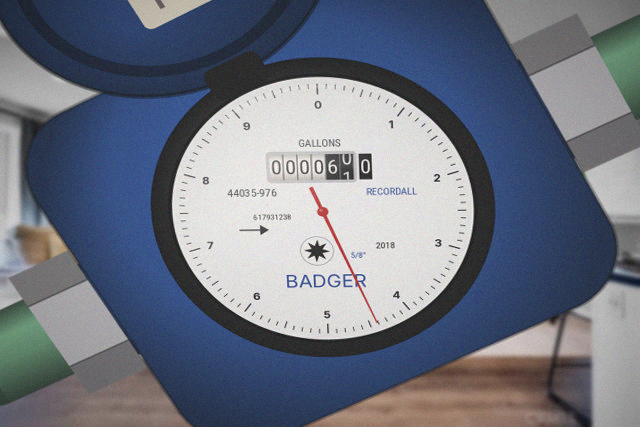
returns 604.4gal
